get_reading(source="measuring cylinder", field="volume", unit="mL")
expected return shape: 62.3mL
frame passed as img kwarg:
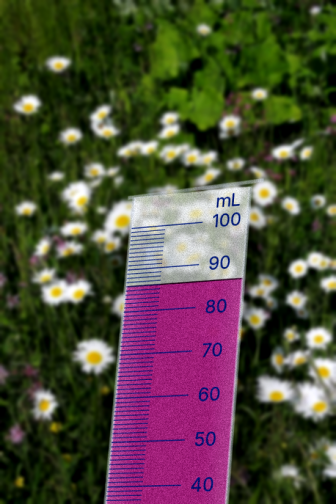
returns 86mL
